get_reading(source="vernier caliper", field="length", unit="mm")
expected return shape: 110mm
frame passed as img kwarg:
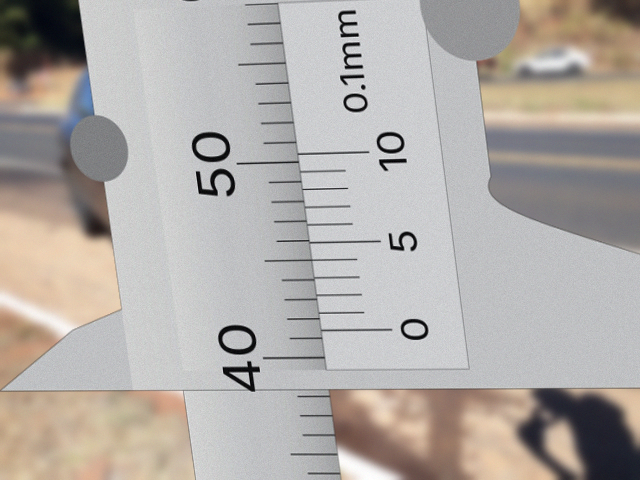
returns 41.4mm
